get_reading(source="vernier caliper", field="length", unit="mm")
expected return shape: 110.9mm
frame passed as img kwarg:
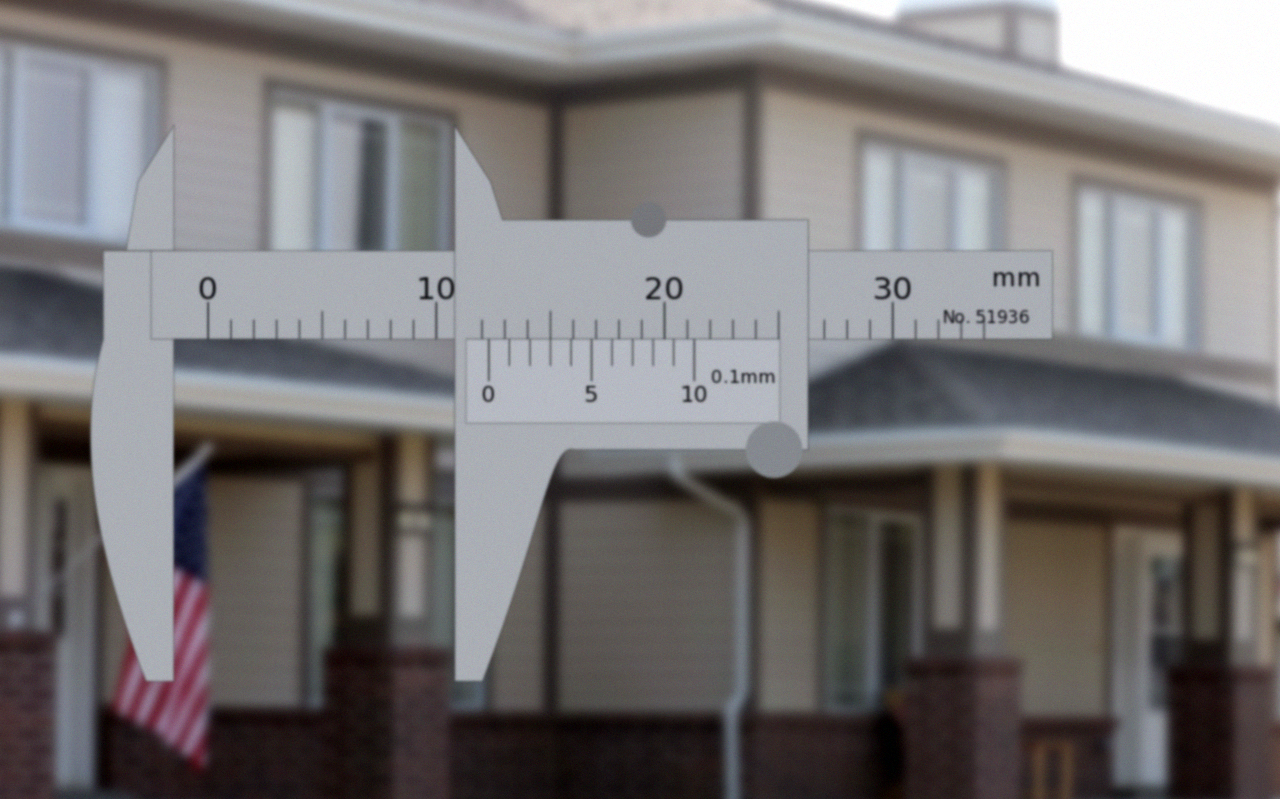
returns 12.3mm
